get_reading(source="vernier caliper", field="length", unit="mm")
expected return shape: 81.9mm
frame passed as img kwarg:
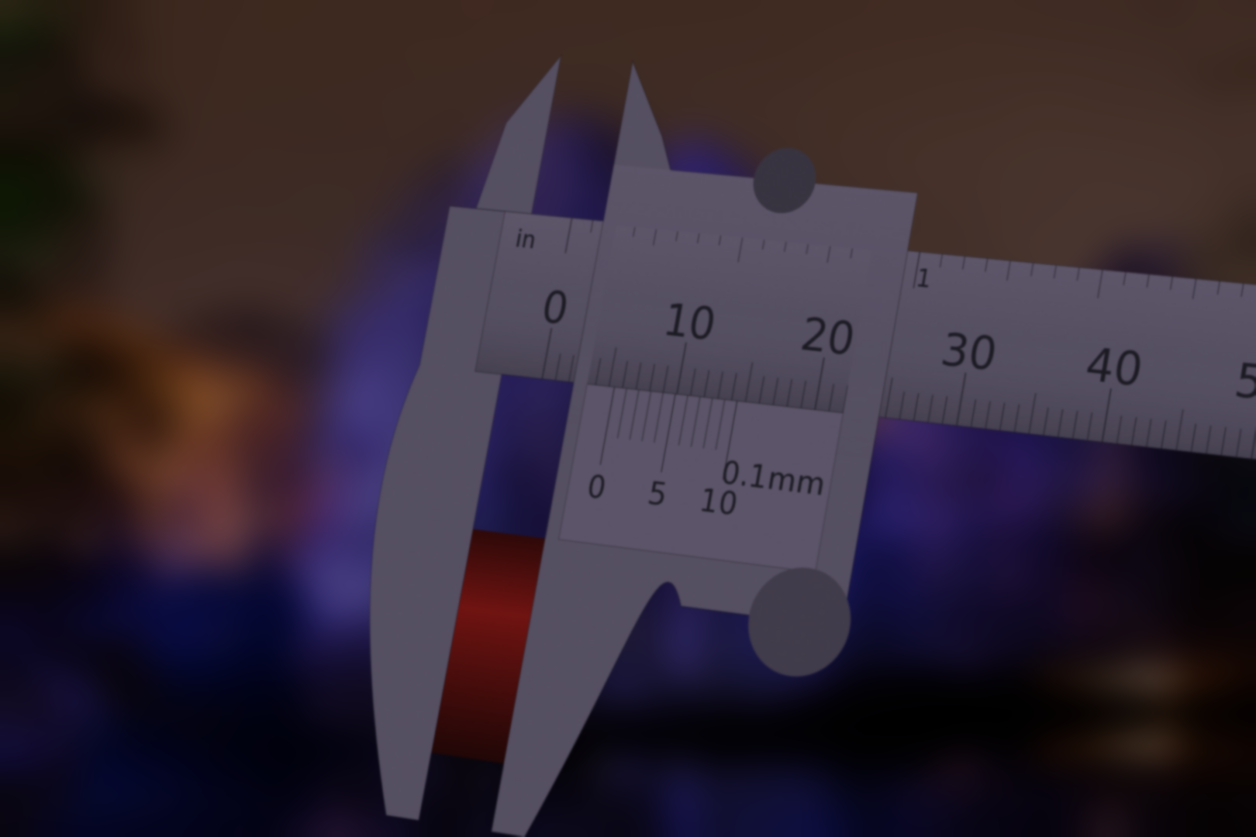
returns 5.4mm
